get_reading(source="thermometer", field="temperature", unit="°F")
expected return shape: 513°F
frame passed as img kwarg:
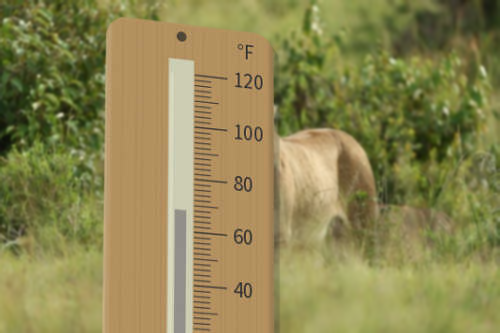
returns 68°F
